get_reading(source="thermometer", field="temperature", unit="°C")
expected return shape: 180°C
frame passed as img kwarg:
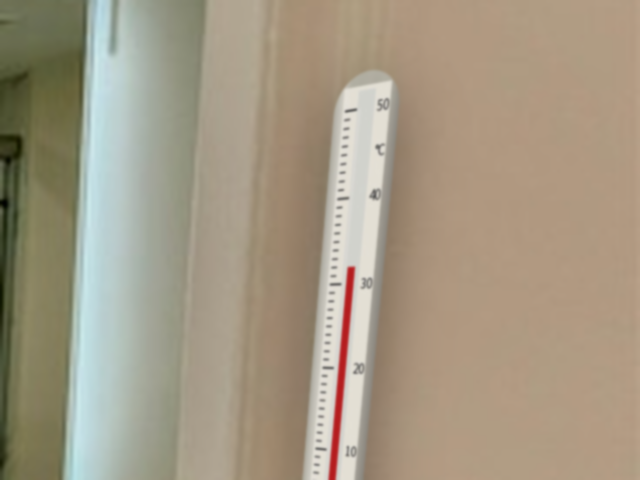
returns 32°C
